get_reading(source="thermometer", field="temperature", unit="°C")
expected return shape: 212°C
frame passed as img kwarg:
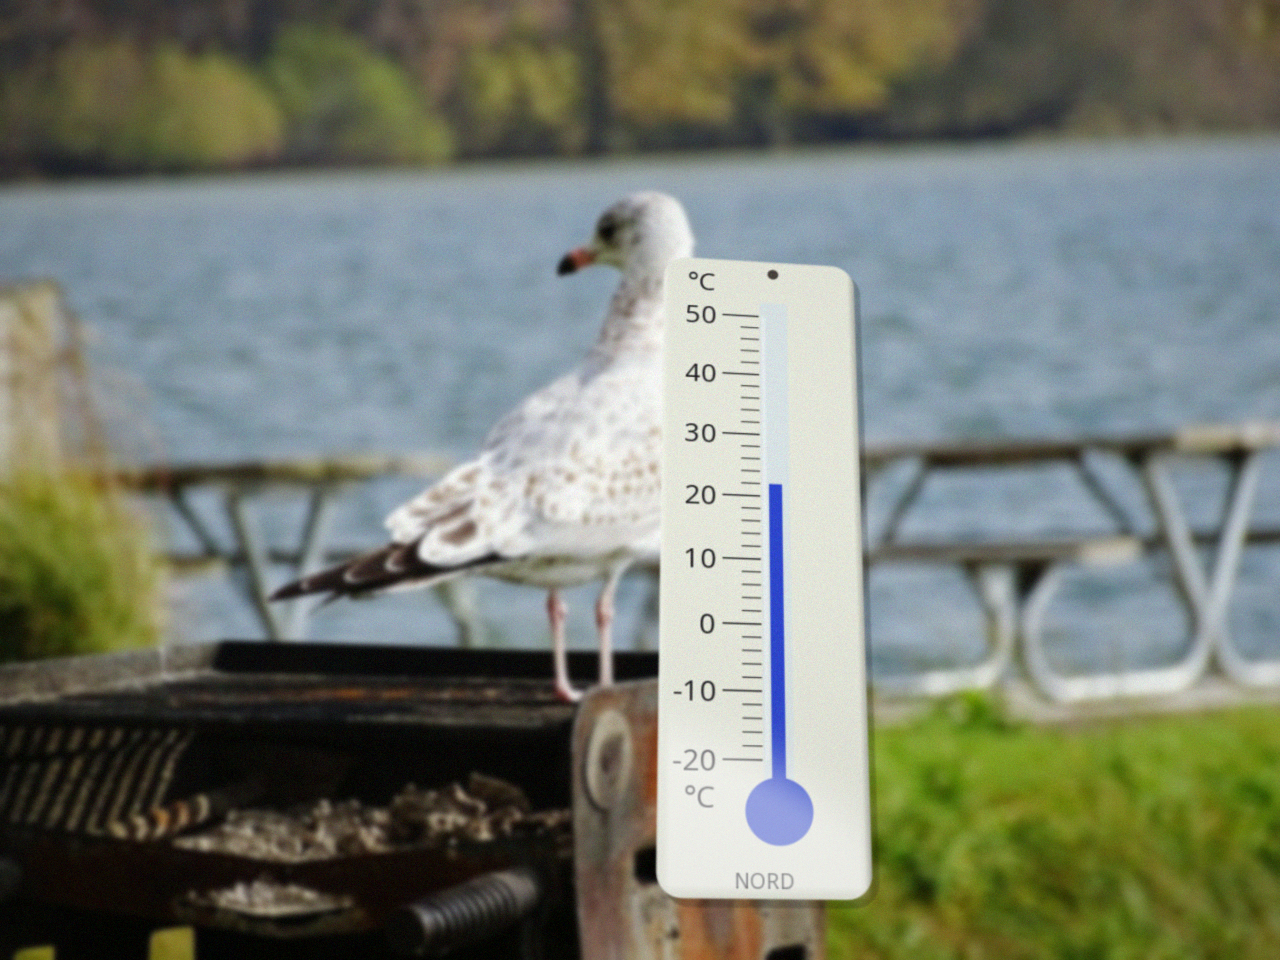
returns 22°C
